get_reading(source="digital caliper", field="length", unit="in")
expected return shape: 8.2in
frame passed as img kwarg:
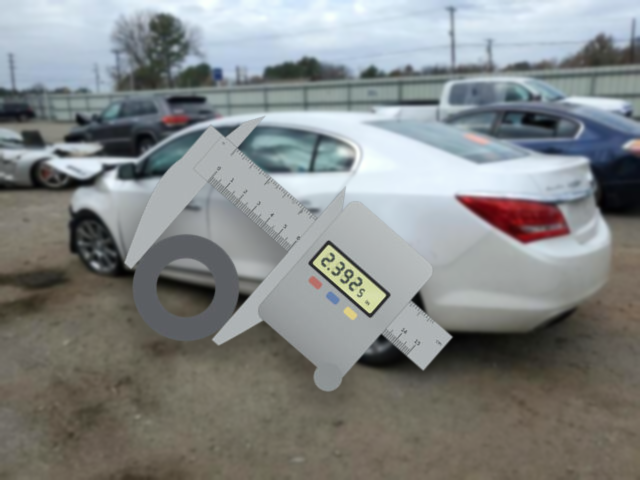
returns 2.3925in
